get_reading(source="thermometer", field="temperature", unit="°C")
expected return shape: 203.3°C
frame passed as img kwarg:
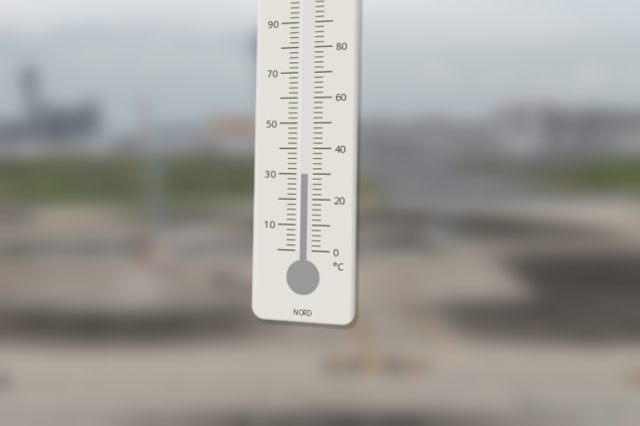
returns 30°C
